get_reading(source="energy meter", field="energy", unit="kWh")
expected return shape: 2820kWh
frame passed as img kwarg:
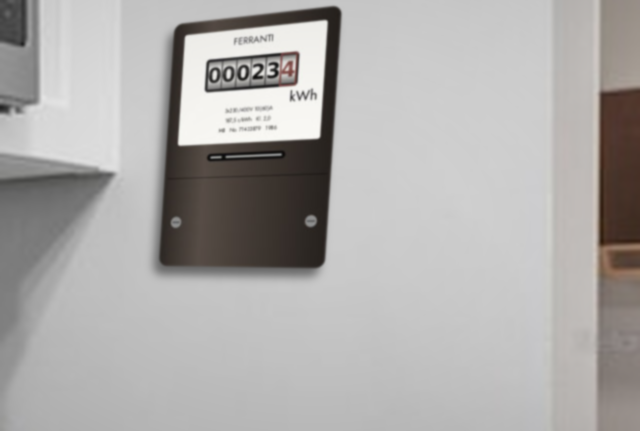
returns 23.4kWh
